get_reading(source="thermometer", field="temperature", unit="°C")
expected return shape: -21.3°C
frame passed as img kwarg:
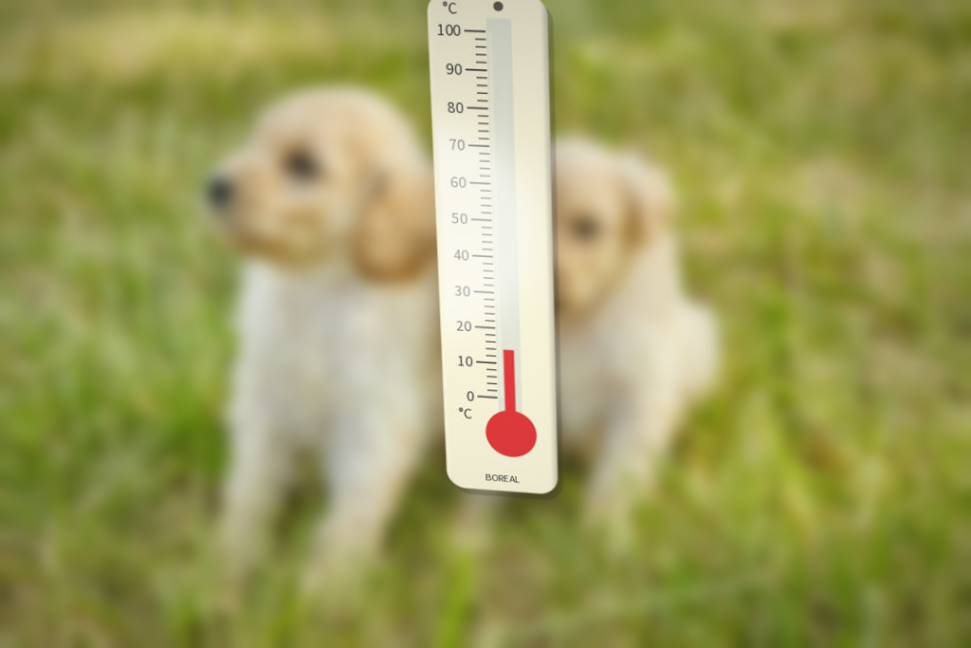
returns 14°C
